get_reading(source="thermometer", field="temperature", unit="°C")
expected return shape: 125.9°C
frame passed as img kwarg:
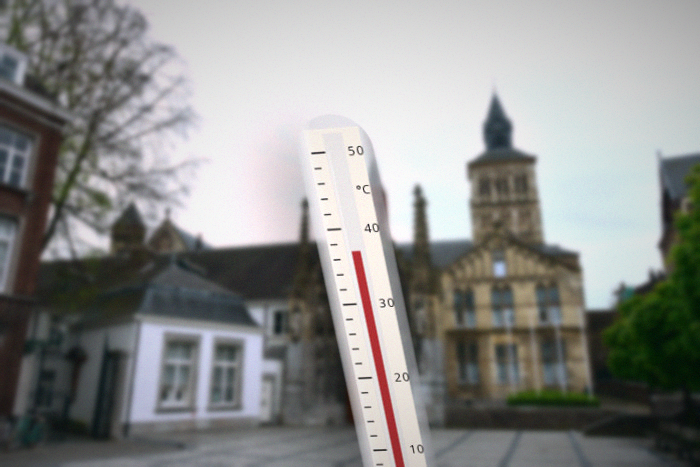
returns 37°C
